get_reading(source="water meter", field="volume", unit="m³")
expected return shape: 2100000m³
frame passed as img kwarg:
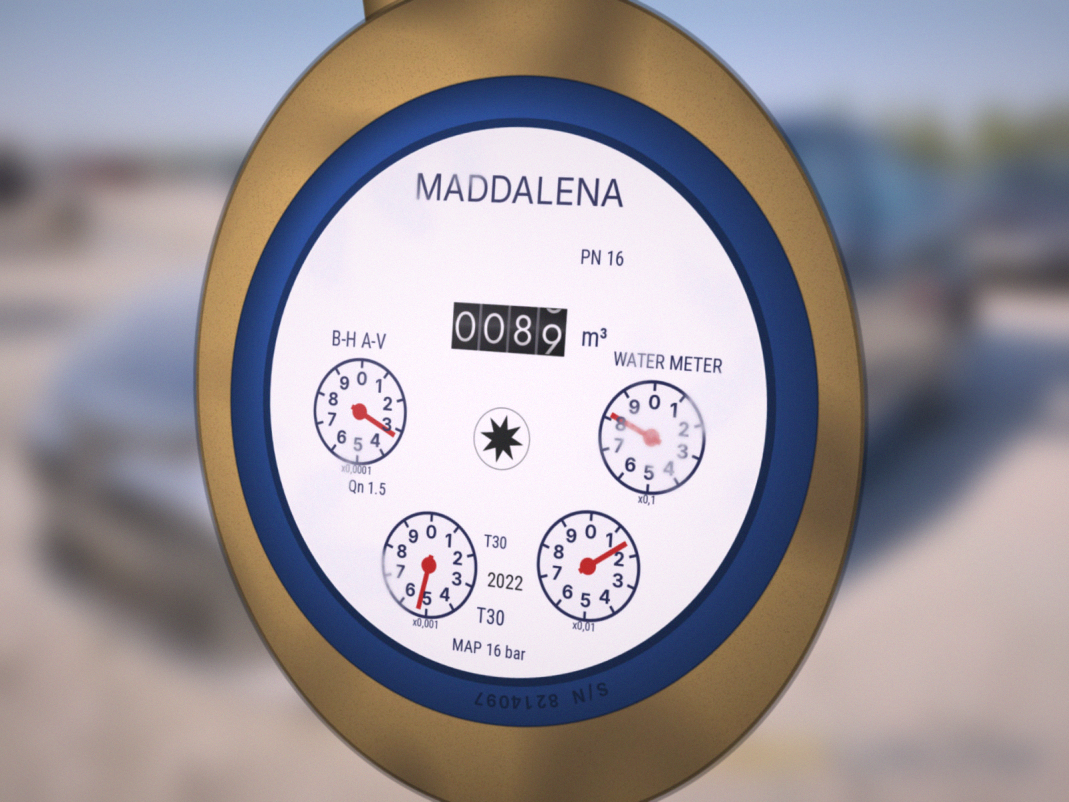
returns 88.8153m³
